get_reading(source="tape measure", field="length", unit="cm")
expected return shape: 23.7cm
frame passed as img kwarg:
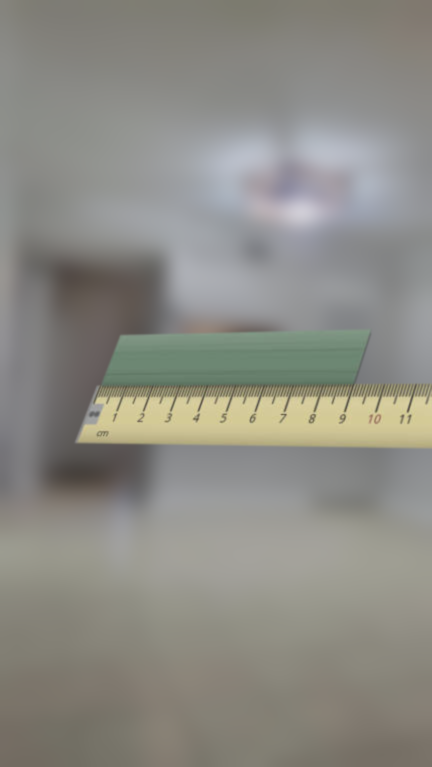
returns 9cm
